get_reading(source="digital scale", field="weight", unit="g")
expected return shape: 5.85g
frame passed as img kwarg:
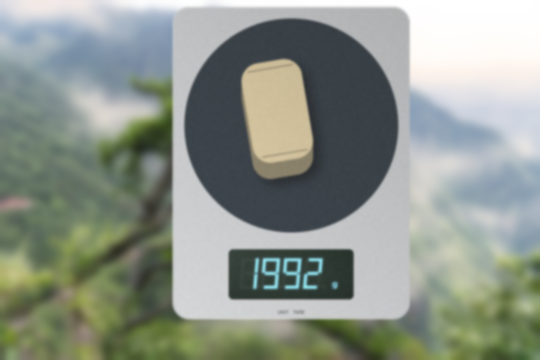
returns 1992g
